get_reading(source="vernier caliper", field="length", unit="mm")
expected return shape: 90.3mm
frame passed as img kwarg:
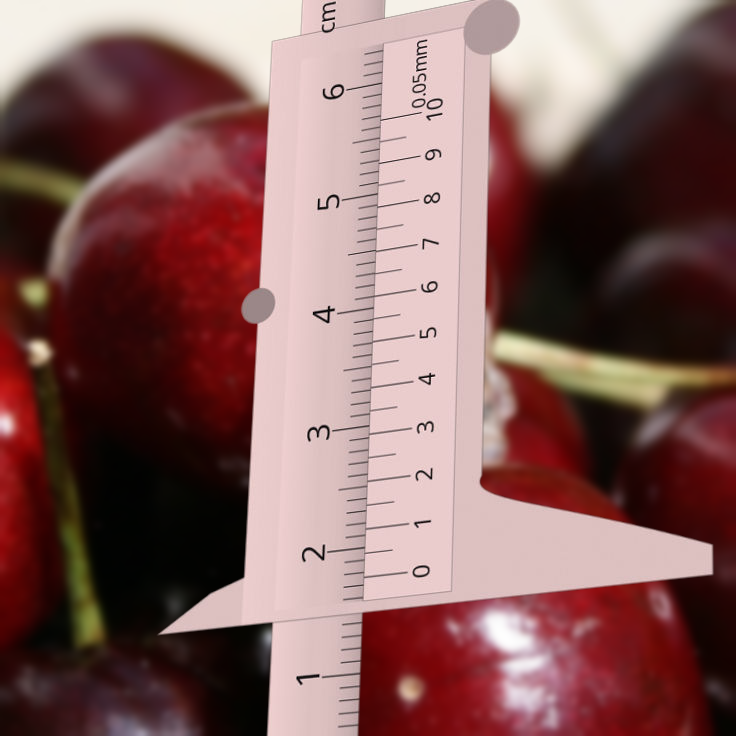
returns 17.6mm
